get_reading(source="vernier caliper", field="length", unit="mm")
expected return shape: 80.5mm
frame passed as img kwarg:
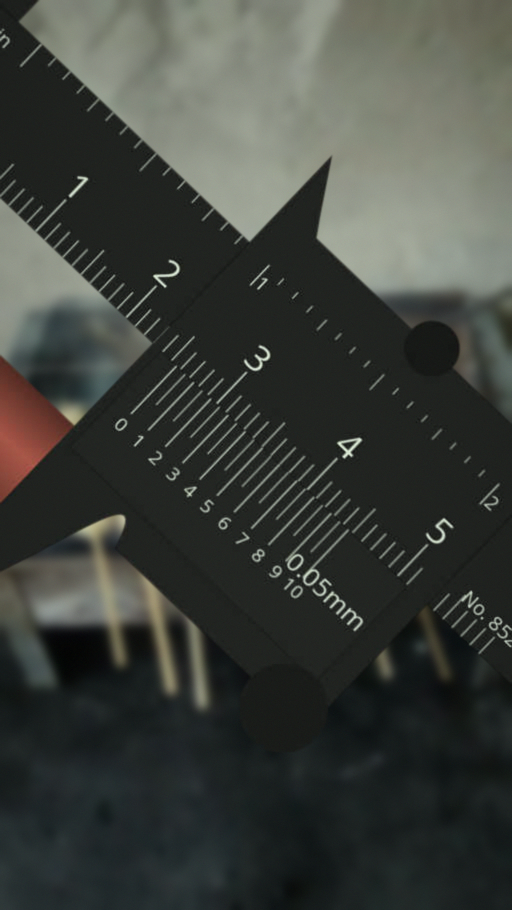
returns 25.6mm
